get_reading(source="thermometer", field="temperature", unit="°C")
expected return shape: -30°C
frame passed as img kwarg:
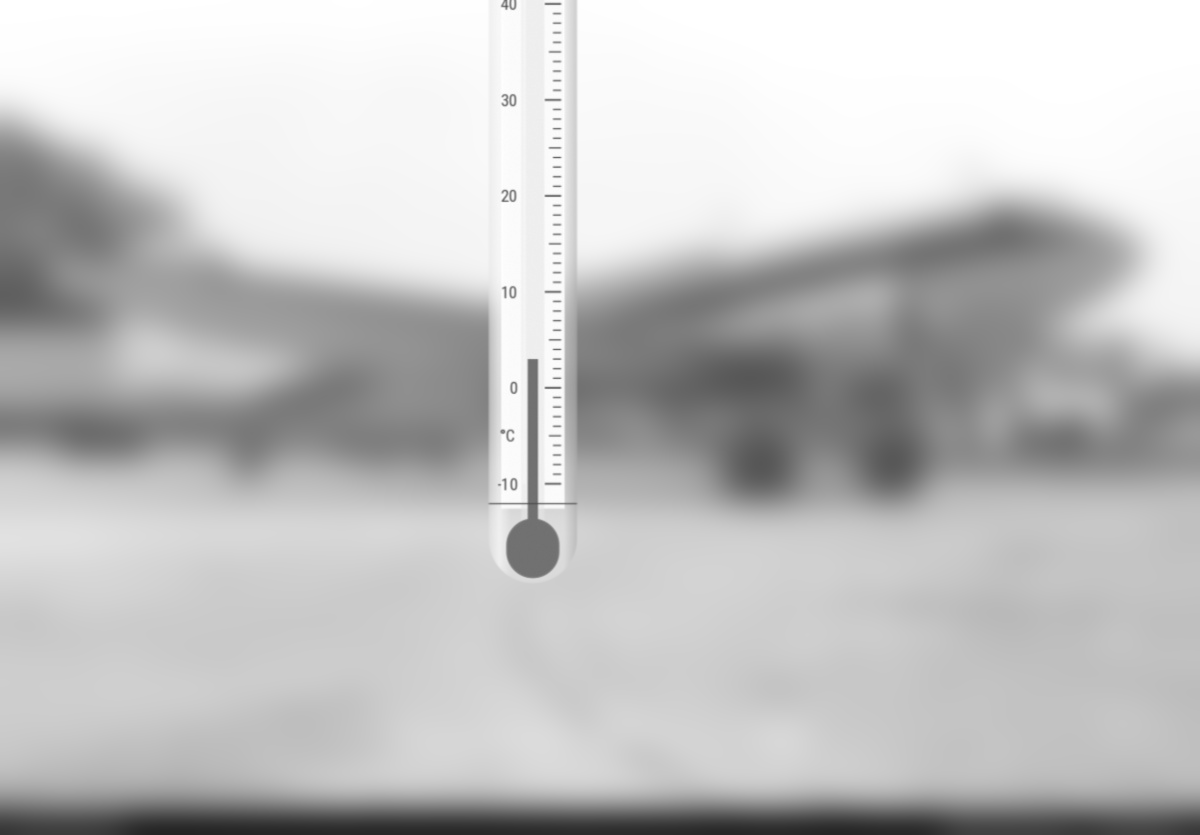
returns 3°C
